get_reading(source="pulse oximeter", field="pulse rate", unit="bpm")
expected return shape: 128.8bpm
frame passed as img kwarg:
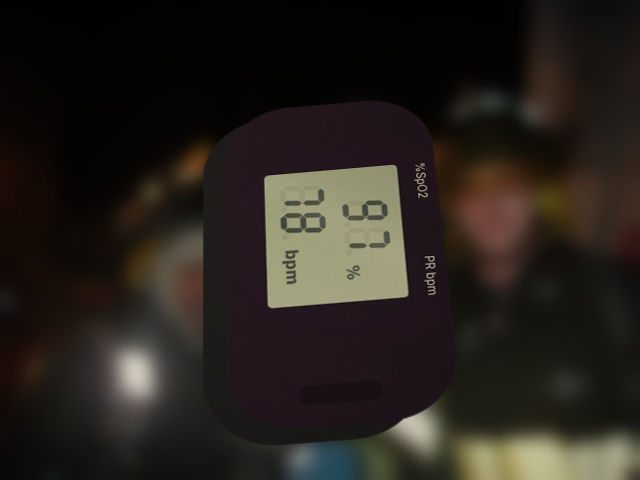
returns 78bpm
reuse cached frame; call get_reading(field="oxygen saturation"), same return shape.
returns 97%
